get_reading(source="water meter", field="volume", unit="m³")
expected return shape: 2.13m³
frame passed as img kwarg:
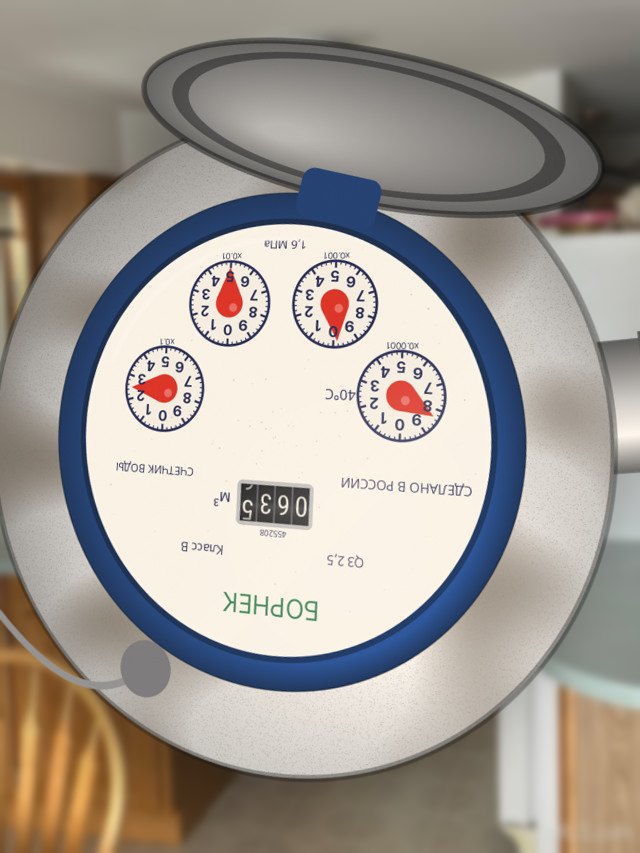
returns 635.2498m³
